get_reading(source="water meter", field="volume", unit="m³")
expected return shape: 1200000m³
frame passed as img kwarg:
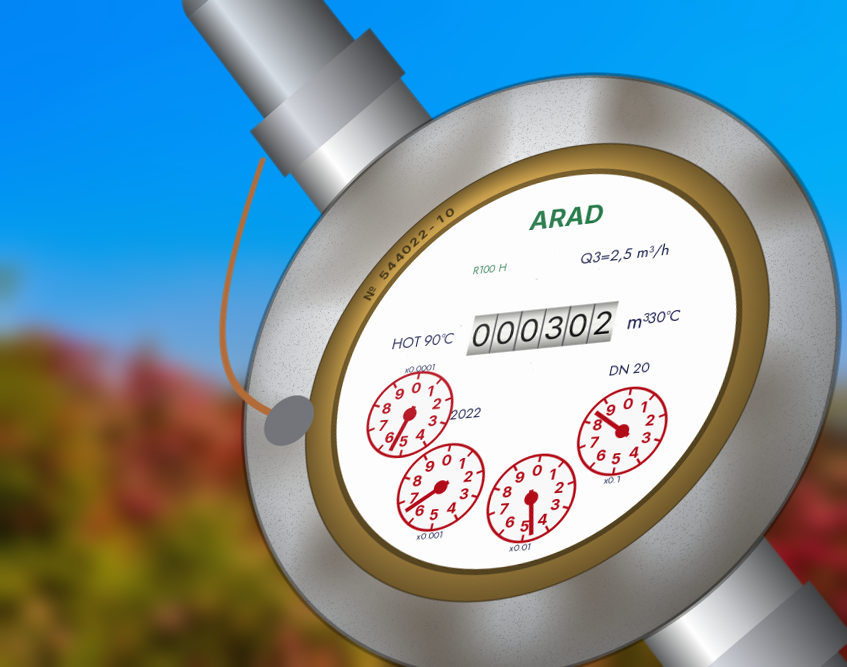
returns 302.8465m³
